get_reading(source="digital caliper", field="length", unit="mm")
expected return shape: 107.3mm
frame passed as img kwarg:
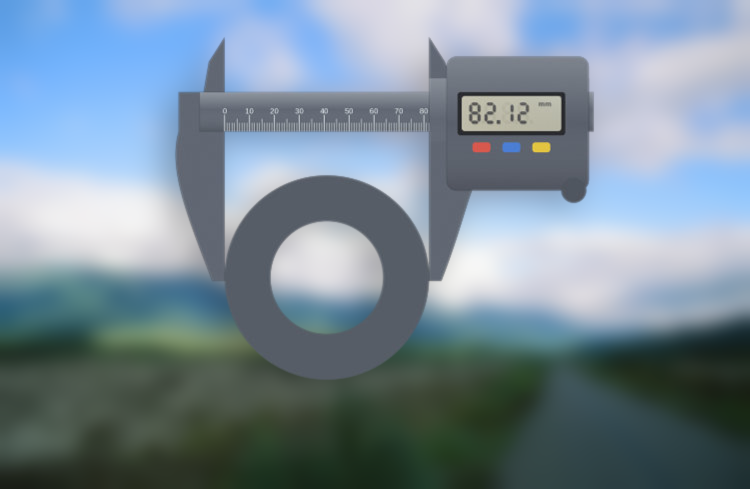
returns 82.12mm
